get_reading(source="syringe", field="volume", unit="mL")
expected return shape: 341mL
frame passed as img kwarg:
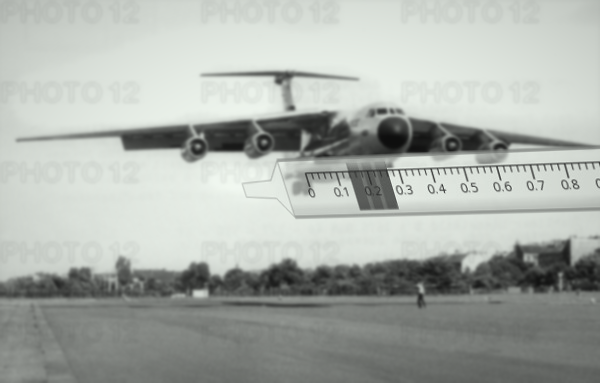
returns 0.14mL
